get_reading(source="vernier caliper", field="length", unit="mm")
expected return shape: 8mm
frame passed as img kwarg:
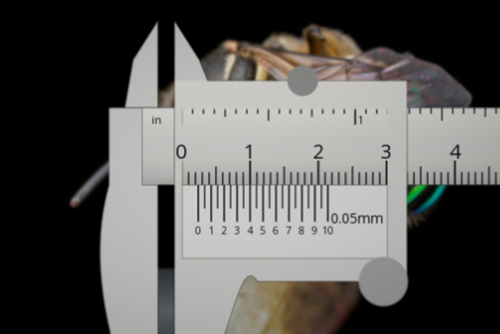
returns 2.4mm
